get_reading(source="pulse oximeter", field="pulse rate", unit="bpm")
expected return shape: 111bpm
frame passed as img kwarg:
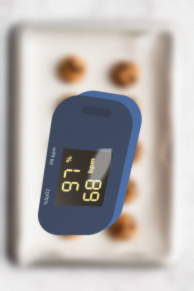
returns 68bpm
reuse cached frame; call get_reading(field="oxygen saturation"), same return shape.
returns 97%
